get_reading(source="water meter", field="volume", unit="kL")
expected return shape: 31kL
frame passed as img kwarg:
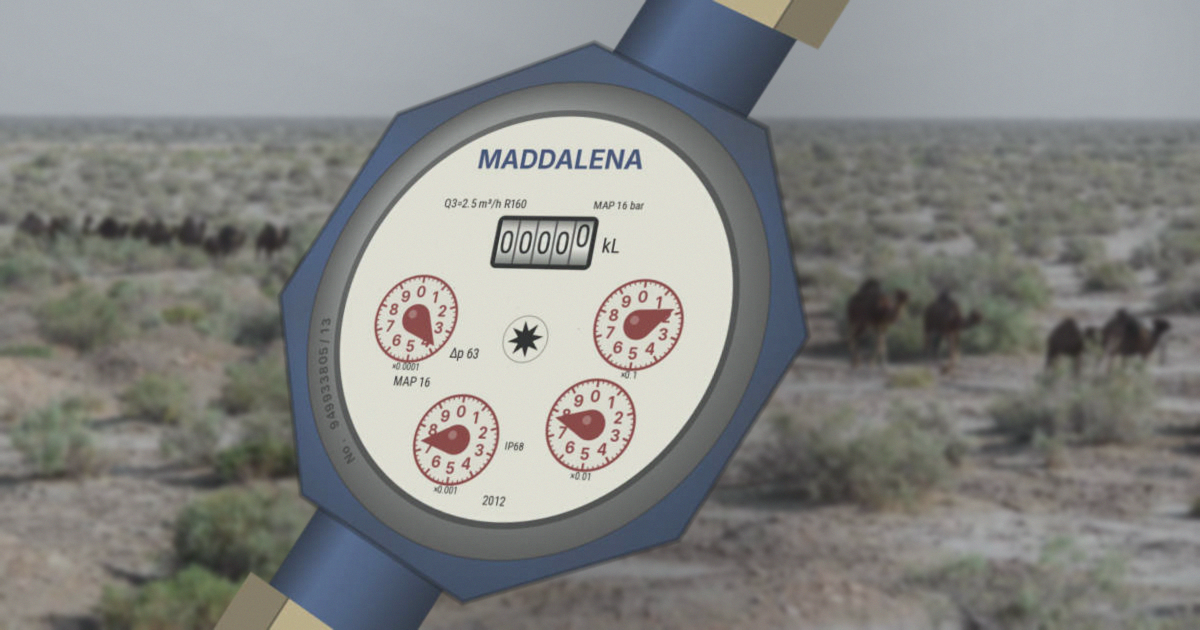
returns 0.1773kL
